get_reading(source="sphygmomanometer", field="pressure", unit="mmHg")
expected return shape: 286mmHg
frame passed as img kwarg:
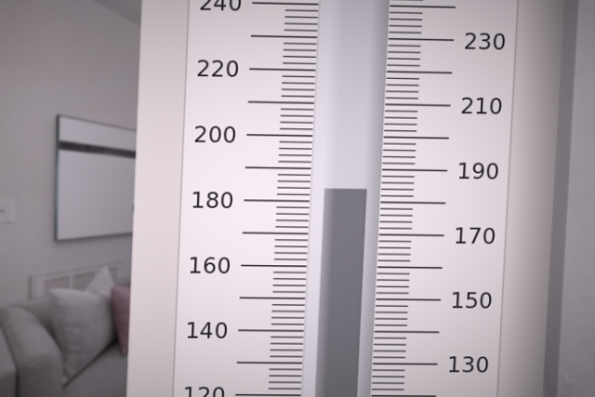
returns 184mmHg
